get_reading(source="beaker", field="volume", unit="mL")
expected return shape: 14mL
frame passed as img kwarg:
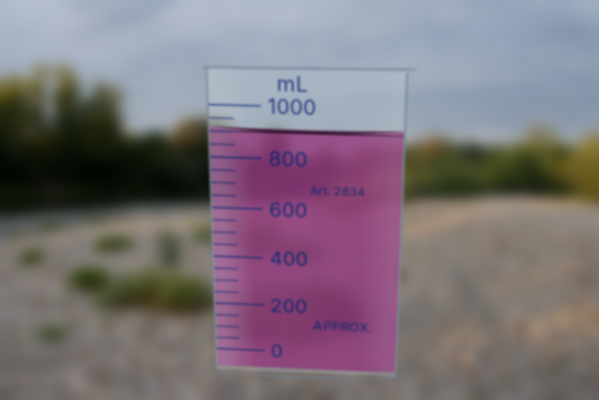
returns 900mL
